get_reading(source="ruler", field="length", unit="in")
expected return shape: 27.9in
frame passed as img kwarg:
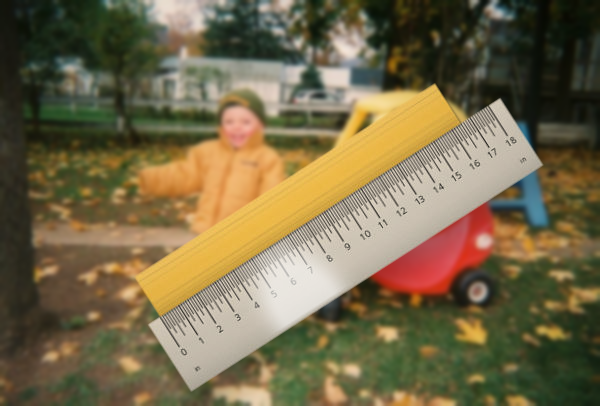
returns 16.5in
